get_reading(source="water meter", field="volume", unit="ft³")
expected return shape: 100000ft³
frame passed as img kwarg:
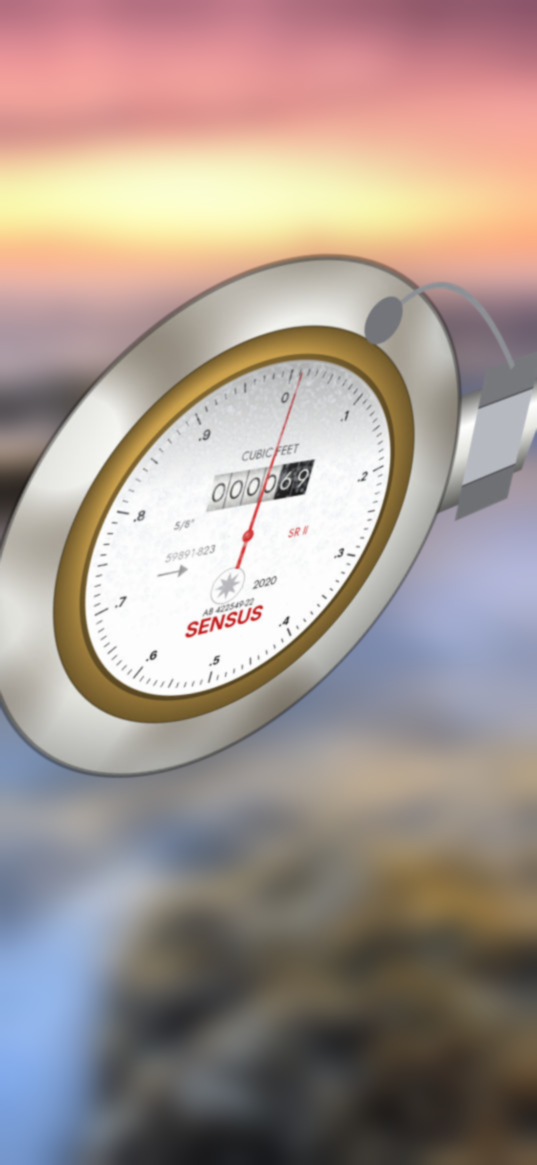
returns 69.01ft³
